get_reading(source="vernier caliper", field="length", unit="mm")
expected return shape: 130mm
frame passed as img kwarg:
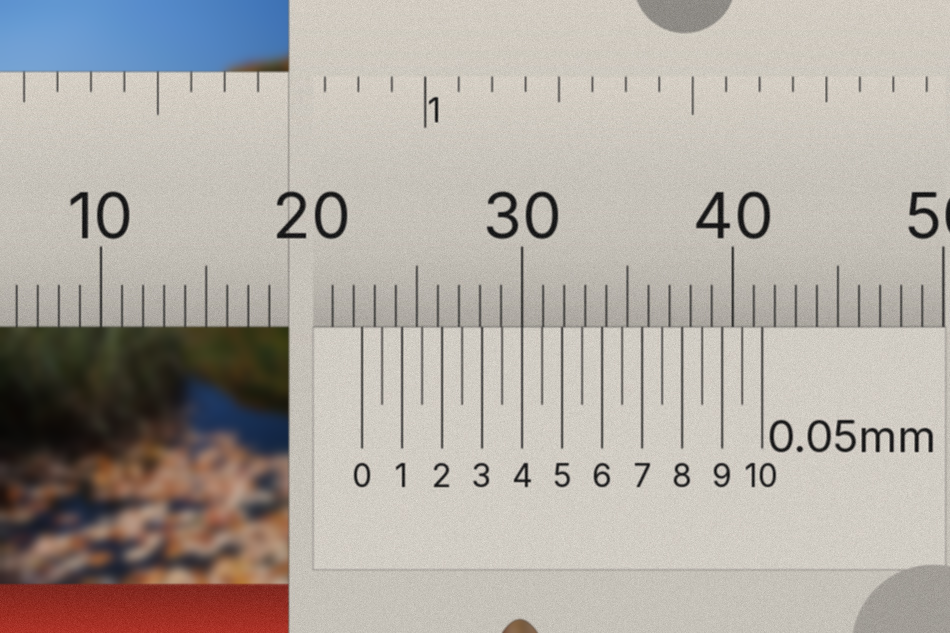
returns 22.4mm
